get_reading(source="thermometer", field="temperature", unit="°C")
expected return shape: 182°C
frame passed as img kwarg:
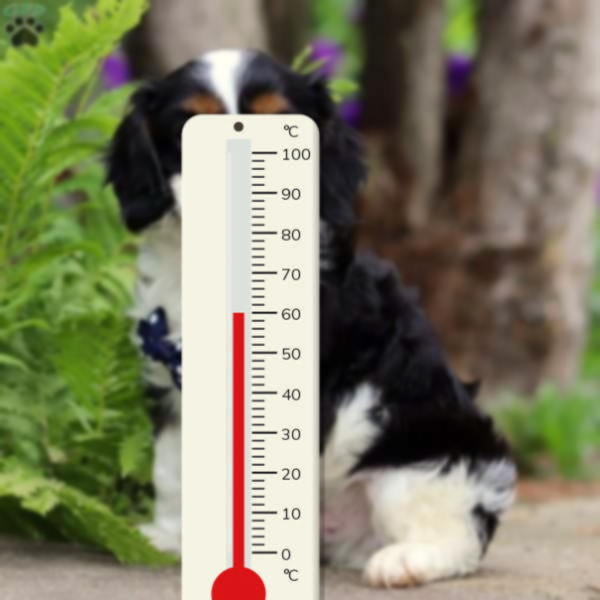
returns 60°C
